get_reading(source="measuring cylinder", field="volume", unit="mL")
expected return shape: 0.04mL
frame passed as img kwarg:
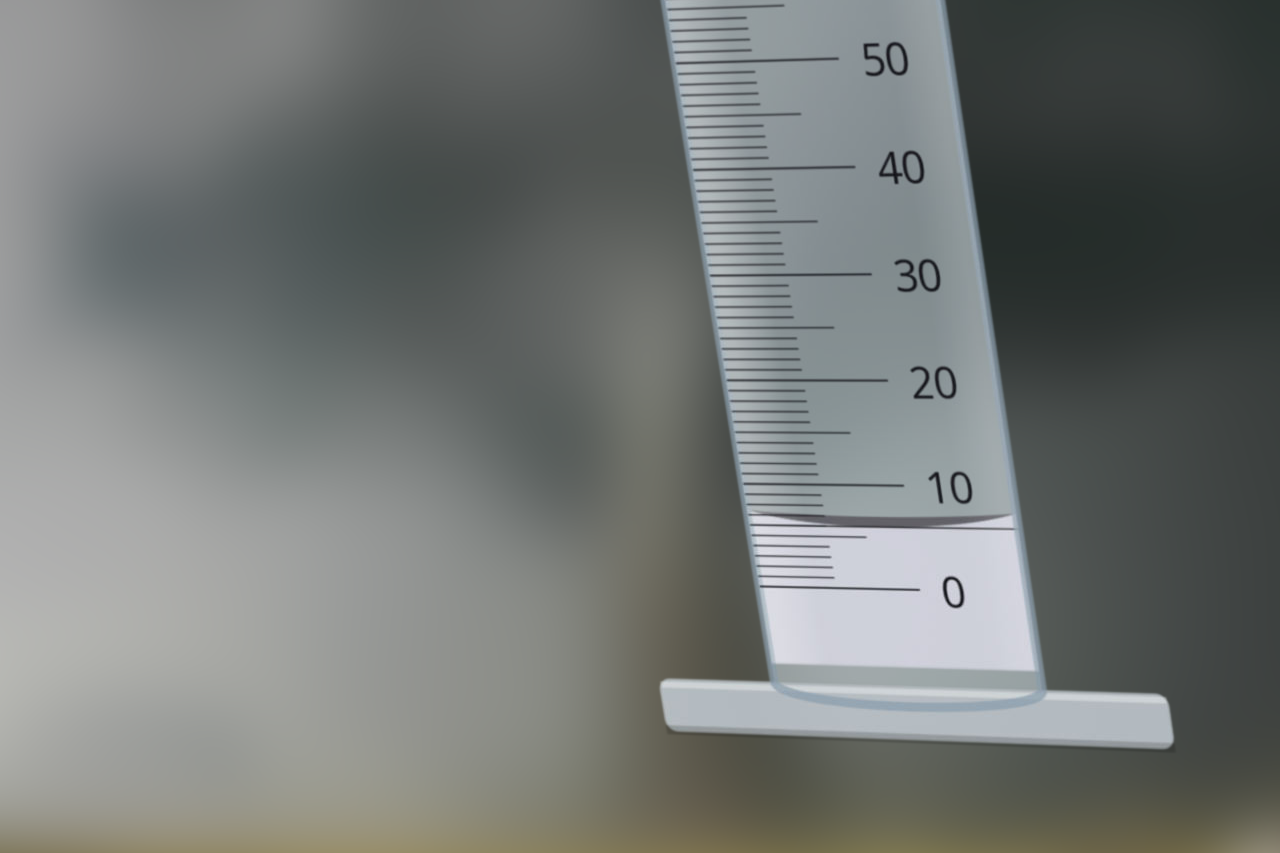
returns 6mL
